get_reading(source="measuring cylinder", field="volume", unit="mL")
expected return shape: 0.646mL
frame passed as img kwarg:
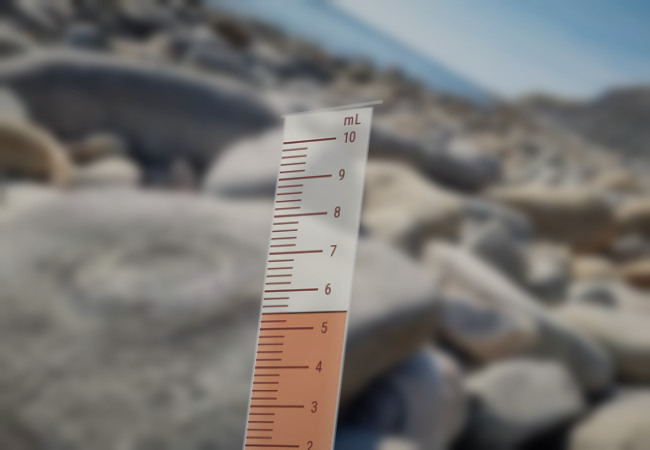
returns 5.4mL
